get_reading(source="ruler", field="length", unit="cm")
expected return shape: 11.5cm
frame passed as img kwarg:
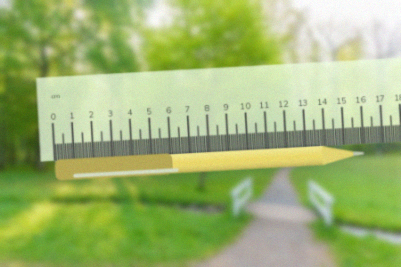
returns 16cm
